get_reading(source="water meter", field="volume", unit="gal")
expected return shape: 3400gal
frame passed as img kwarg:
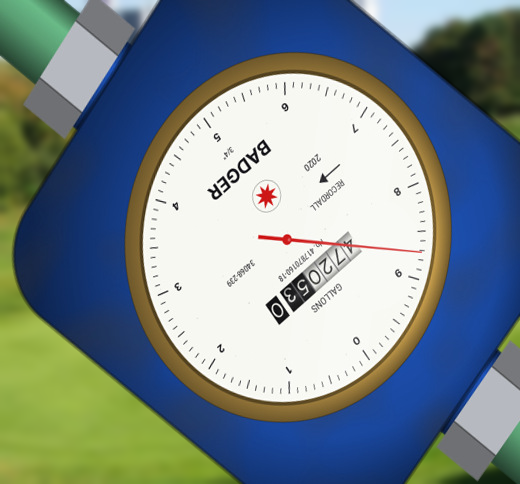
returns 4720528.7gal
